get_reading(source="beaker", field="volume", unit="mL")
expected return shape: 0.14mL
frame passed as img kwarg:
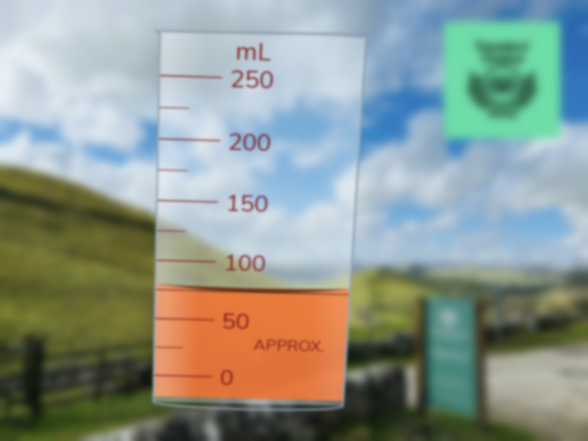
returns 75mL
